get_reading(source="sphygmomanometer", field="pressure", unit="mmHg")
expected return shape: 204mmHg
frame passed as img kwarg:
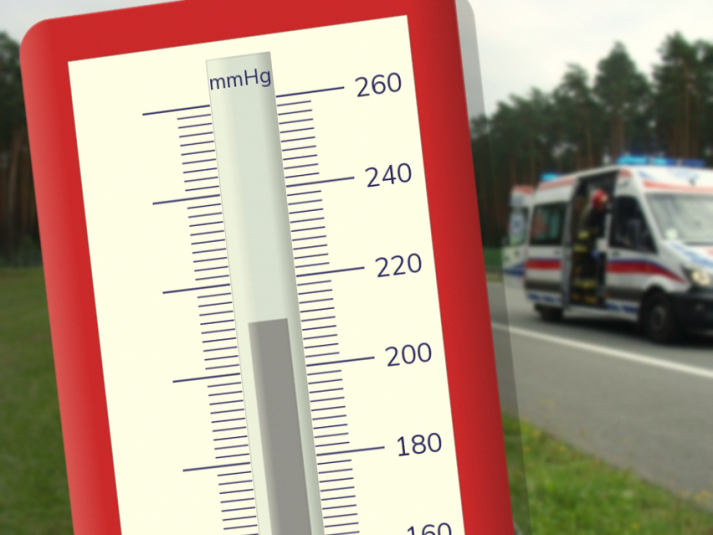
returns 211mmHg
